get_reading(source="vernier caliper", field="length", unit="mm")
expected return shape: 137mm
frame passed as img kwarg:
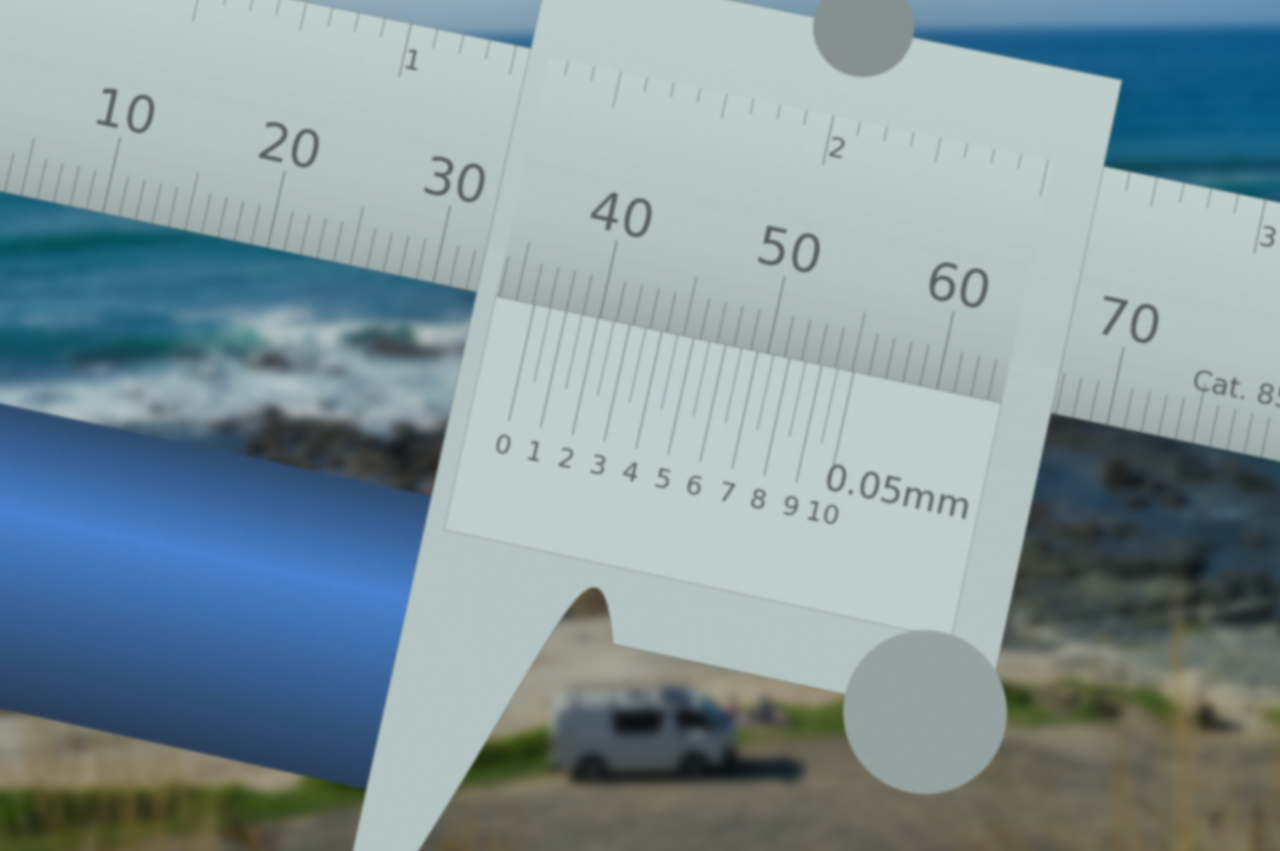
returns 36.1mm
